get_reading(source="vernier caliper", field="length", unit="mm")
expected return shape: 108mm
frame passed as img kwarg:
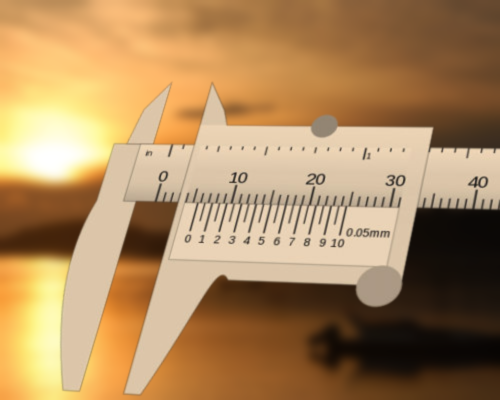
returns 5.6mm
